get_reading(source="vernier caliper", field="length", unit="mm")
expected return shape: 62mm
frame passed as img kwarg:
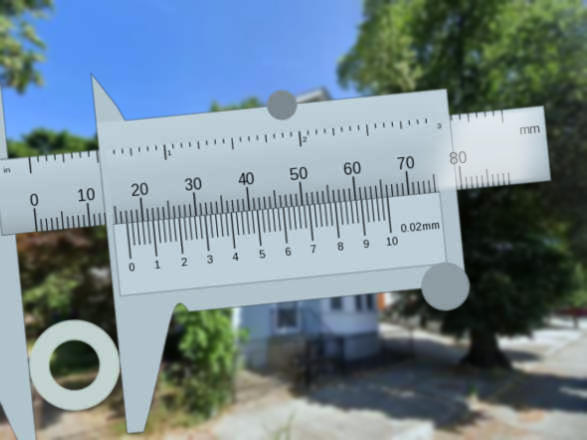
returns 17.0mm
